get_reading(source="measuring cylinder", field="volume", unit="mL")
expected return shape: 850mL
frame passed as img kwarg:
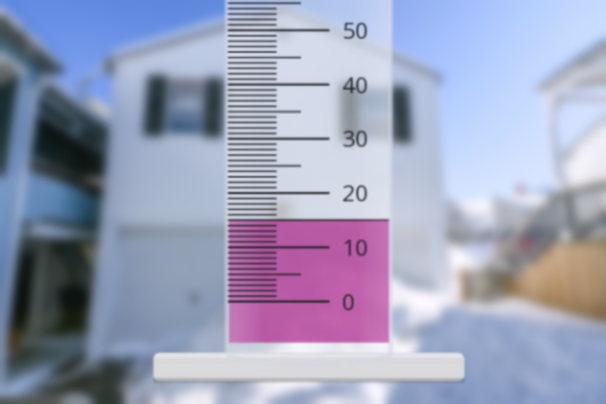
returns 15mL
